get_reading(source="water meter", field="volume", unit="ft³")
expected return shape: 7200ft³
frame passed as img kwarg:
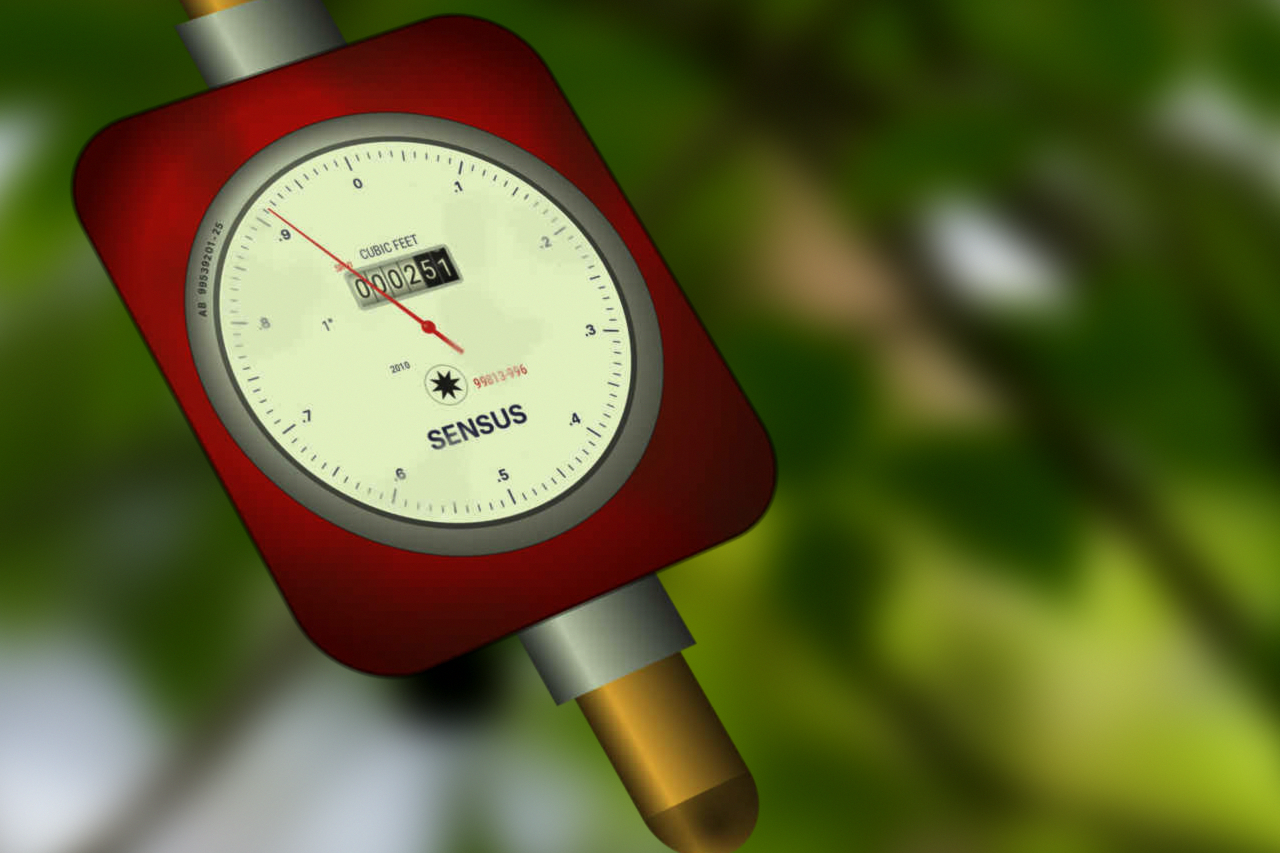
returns 250.91ft³
